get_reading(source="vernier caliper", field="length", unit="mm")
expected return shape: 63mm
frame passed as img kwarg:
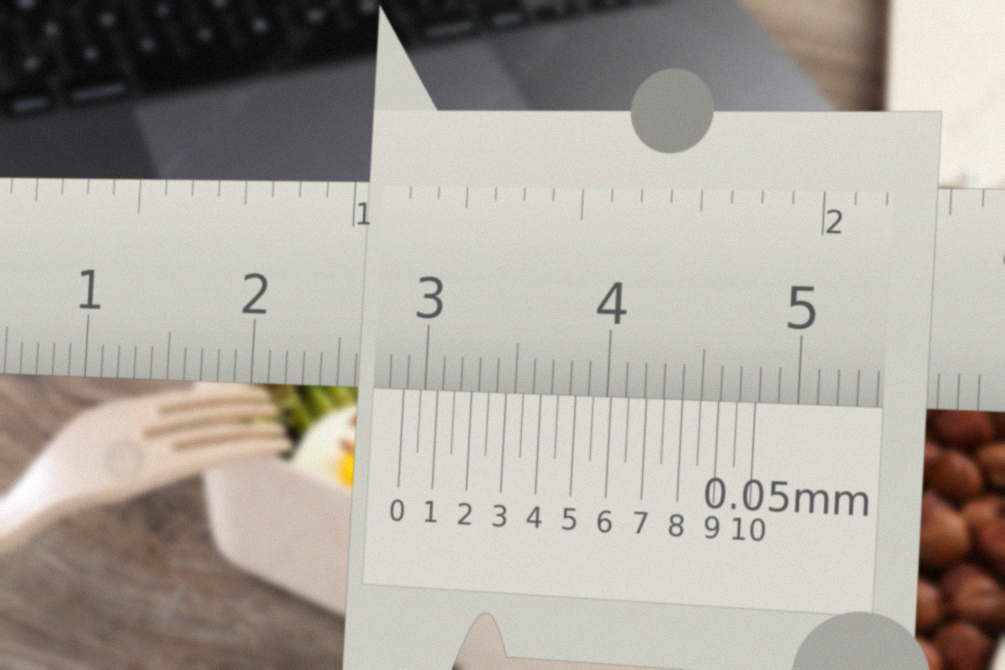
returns 28.8mm
